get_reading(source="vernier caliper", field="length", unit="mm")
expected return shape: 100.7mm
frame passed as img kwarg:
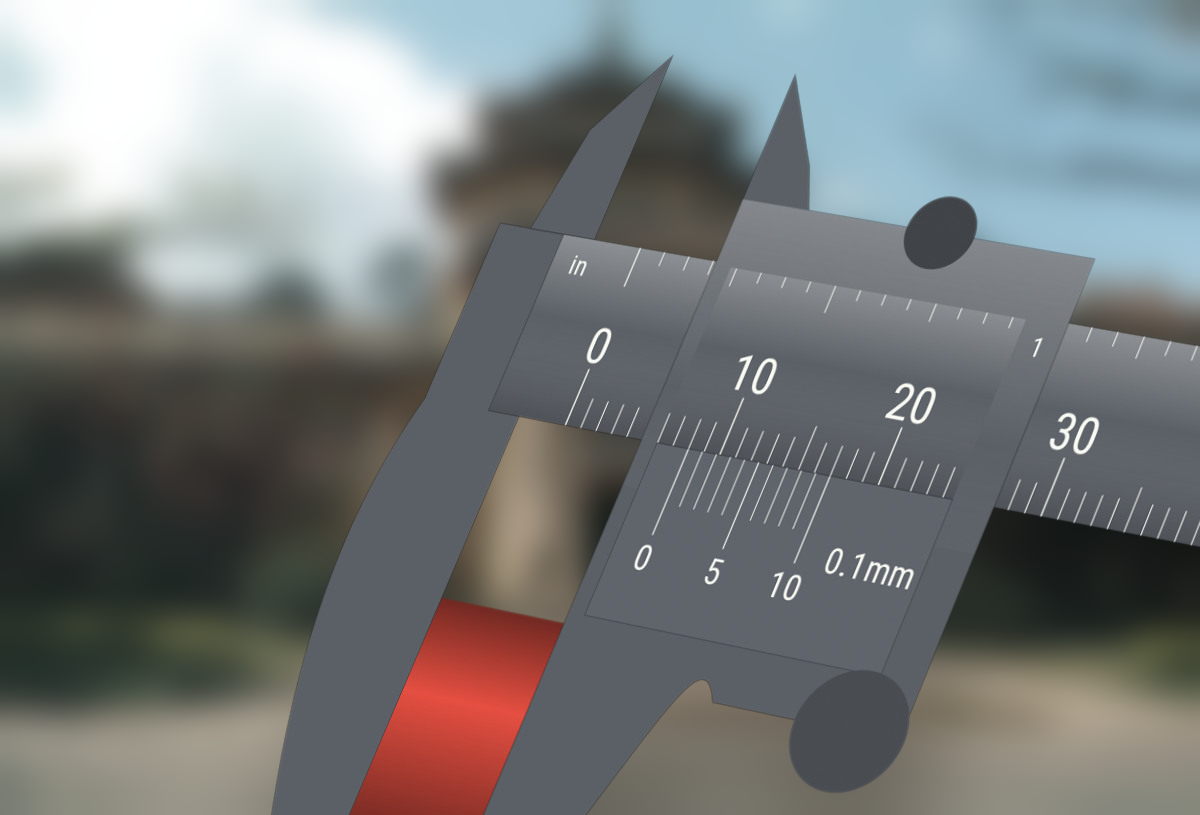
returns 8.0mm
